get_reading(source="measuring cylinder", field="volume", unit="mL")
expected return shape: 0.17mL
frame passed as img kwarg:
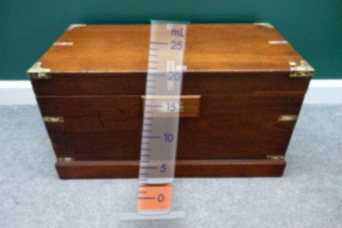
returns 2mL
